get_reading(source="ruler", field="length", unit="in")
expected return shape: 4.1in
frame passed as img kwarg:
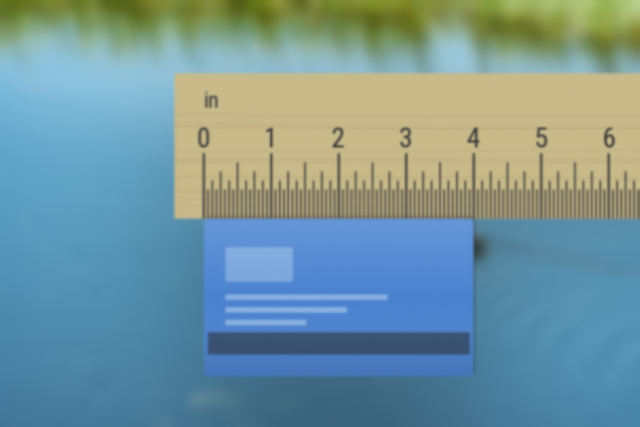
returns 4in
